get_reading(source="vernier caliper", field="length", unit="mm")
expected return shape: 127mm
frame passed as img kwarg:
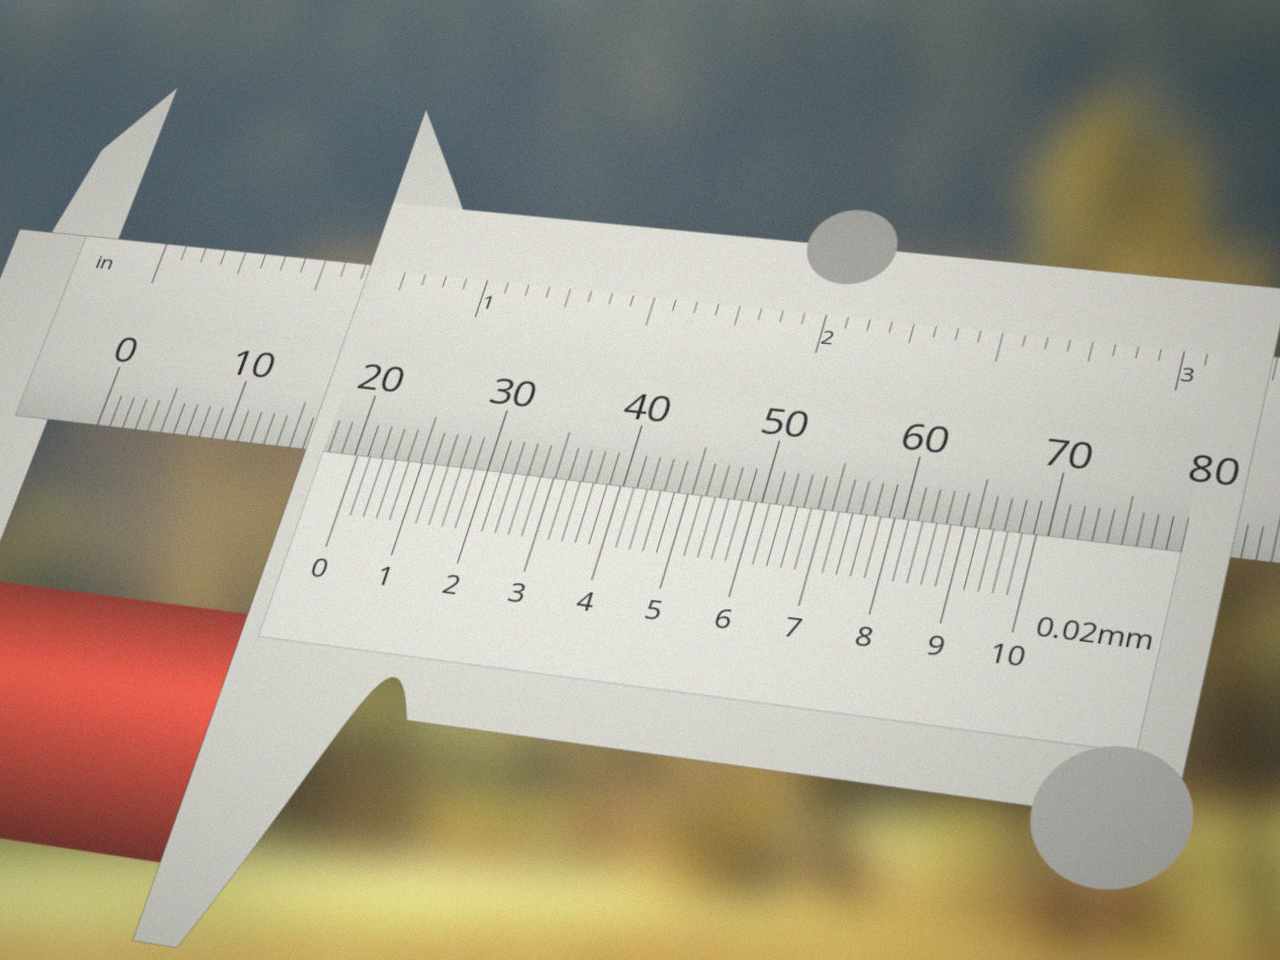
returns 20.2mm
